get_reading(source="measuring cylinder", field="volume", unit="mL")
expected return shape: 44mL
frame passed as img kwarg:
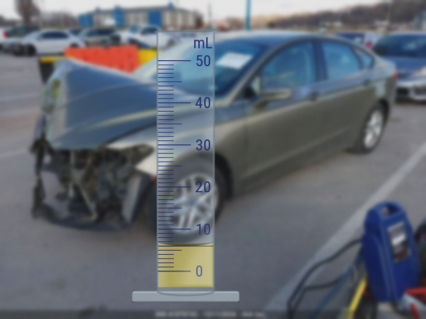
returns 6mL
